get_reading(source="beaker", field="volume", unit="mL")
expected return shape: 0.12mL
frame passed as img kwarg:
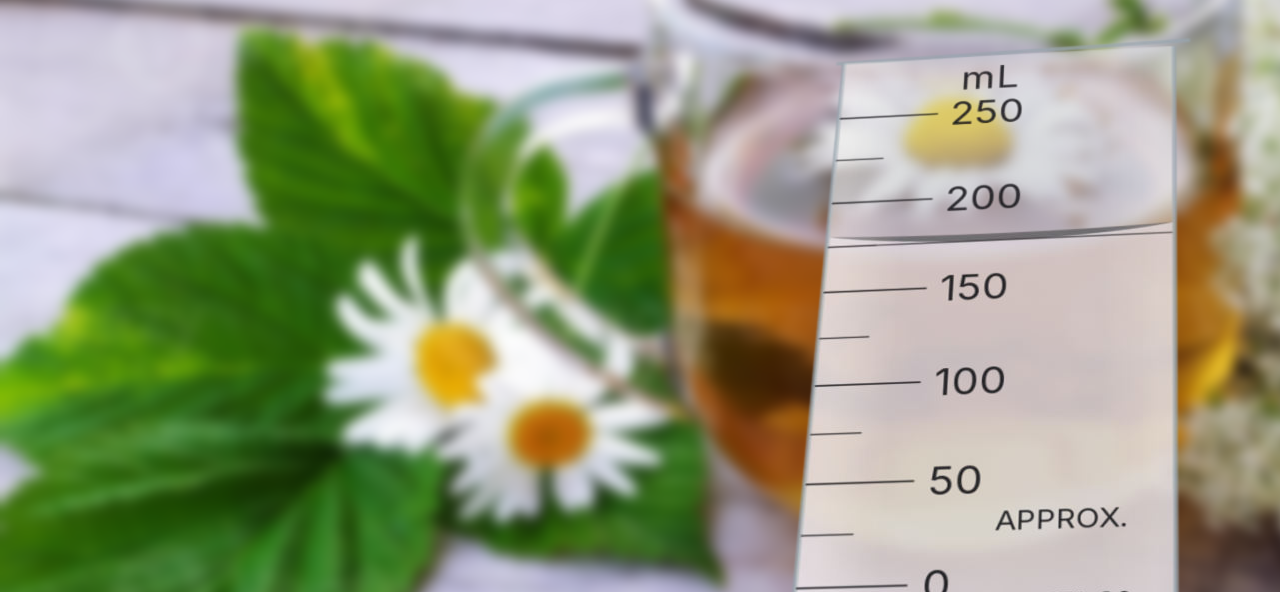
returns 175mL
